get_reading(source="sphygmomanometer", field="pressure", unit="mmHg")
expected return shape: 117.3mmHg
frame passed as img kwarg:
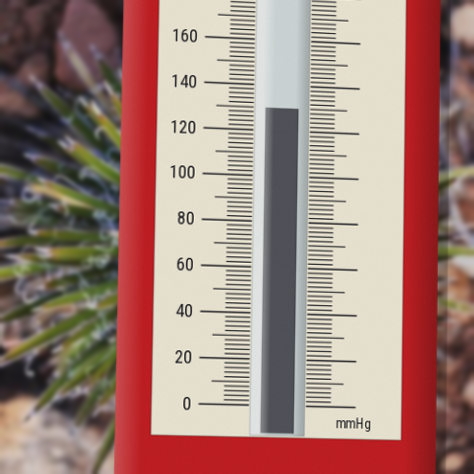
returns 130mmHg
